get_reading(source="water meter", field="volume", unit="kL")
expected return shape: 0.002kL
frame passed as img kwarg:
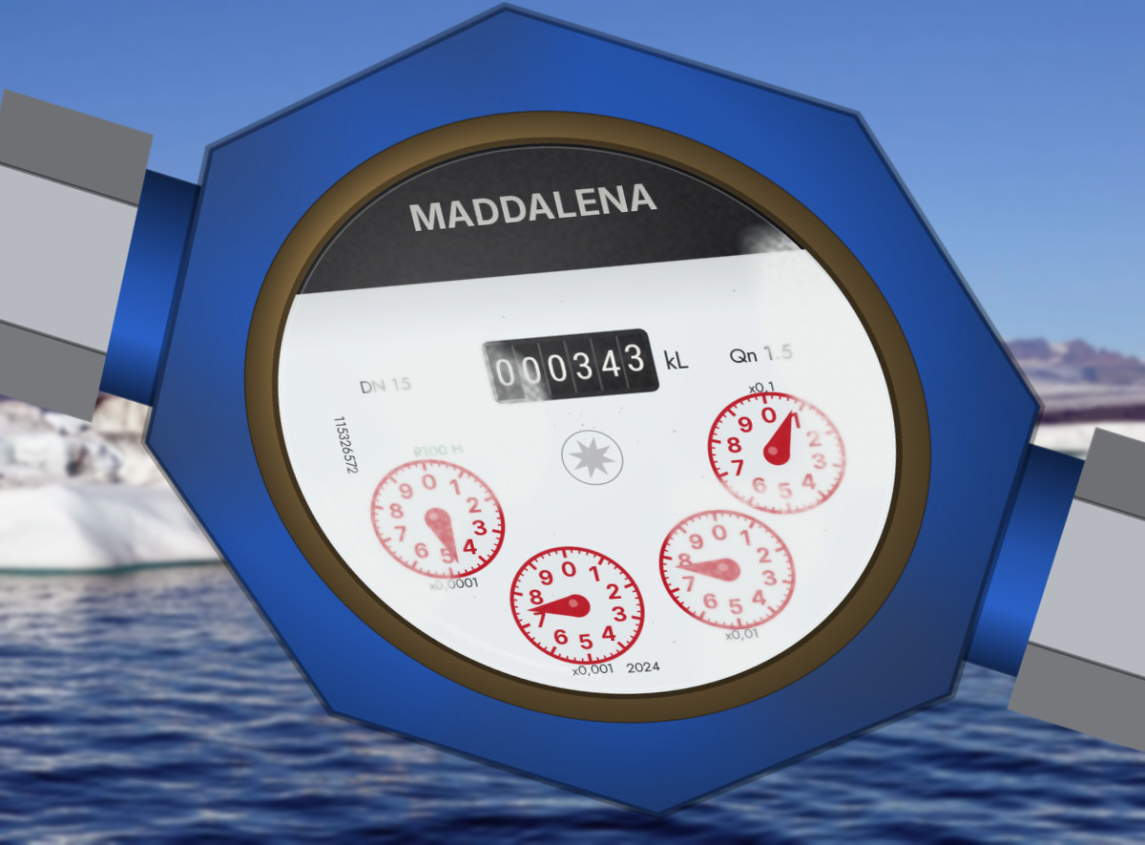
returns 343.0774kL
